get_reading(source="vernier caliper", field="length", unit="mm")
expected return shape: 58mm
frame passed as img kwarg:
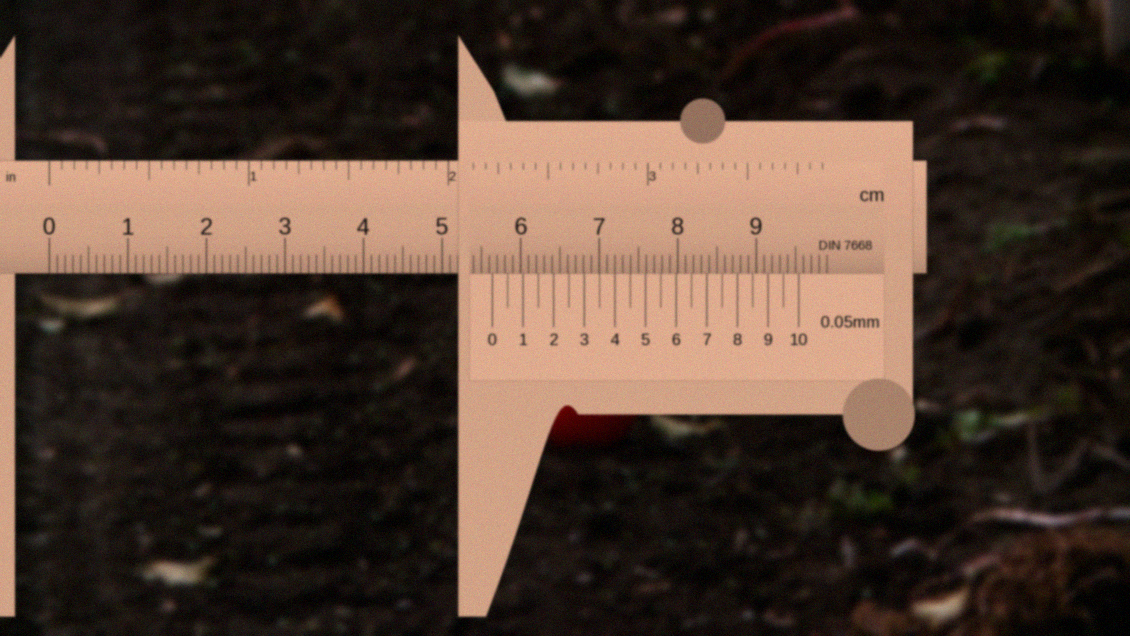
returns 56.4mm
